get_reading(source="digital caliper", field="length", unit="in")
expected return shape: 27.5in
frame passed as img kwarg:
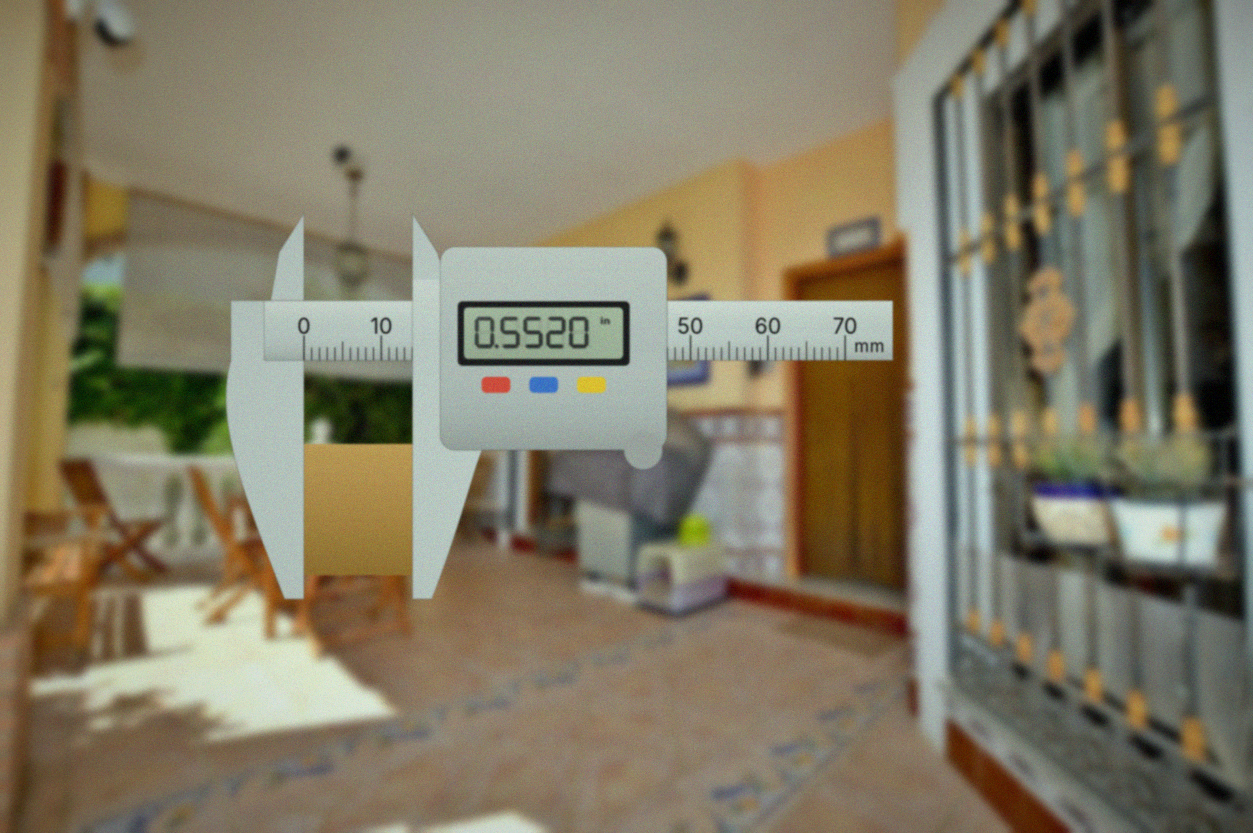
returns 0.5520in
